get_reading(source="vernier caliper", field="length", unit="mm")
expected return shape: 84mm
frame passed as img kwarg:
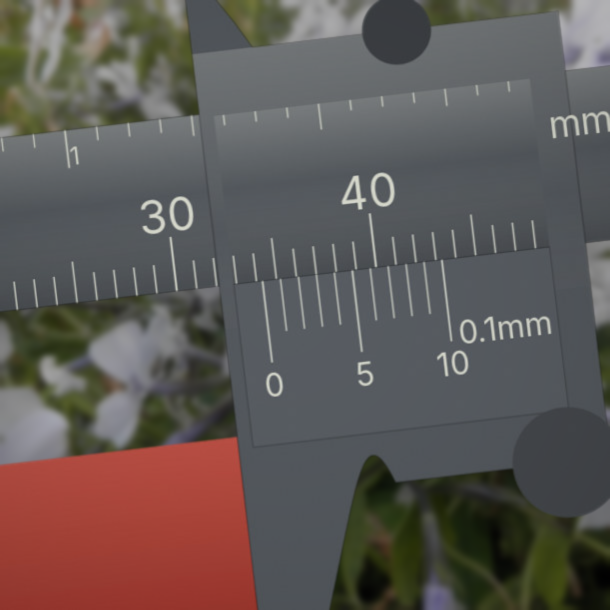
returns 34.3mm
